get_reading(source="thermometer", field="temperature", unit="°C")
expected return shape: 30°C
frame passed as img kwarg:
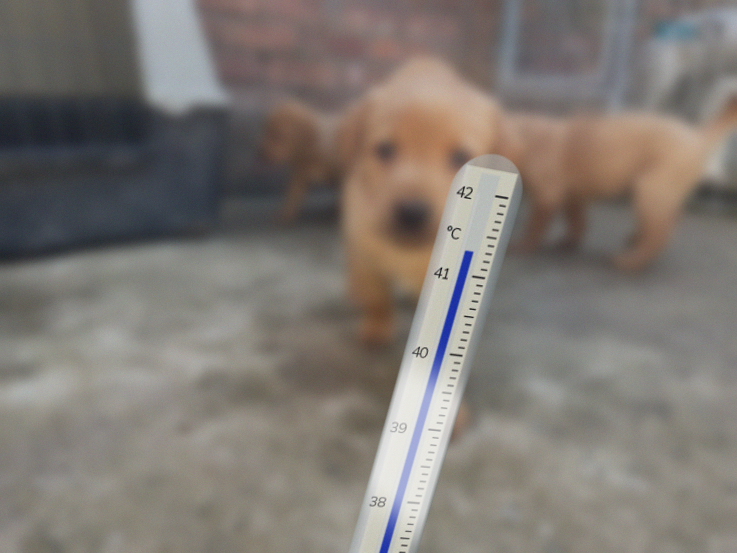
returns 41.3°C
